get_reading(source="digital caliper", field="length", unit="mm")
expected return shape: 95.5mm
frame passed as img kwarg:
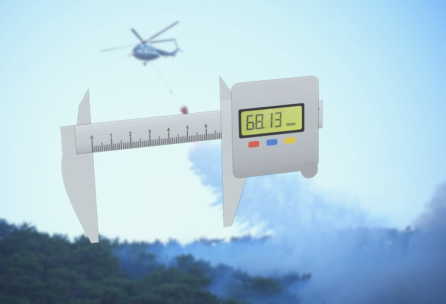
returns 68.13mm
